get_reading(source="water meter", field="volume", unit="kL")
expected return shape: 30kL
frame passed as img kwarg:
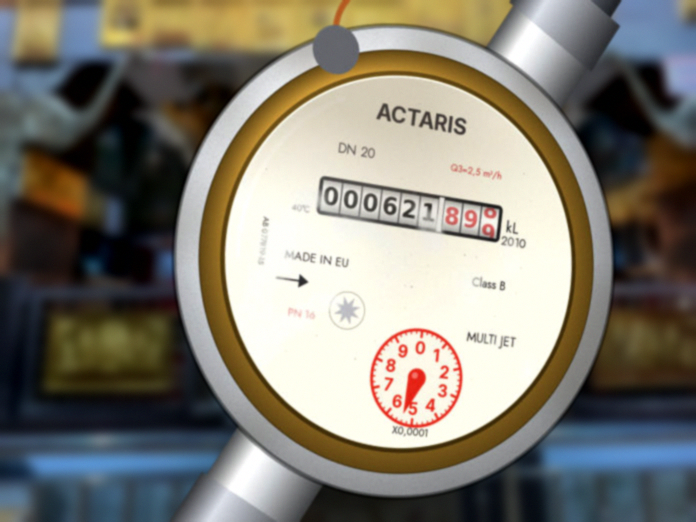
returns 621.8985kL
